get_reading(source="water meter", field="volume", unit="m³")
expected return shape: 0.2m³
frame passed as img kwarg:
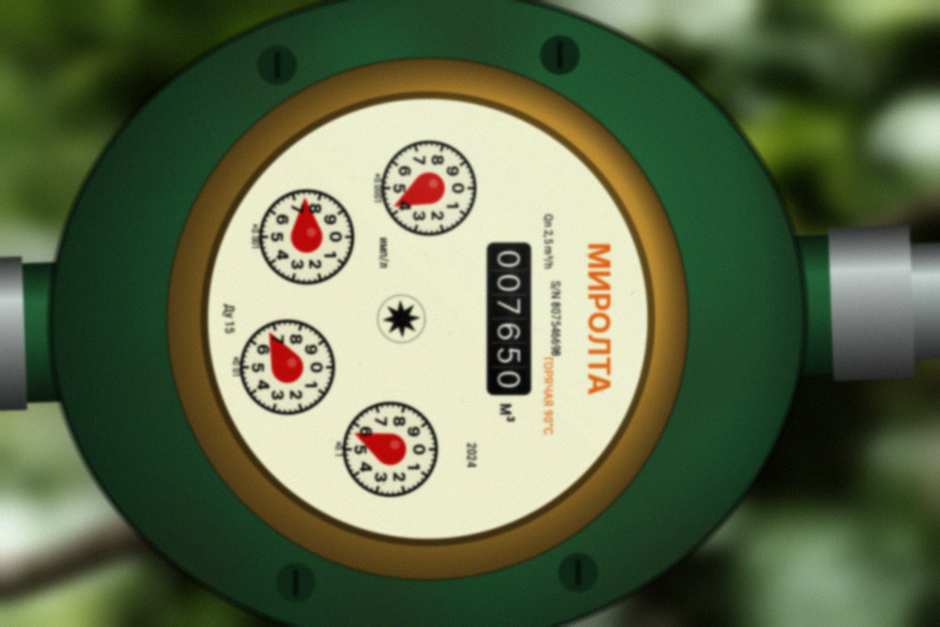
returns 7650.5674m³
